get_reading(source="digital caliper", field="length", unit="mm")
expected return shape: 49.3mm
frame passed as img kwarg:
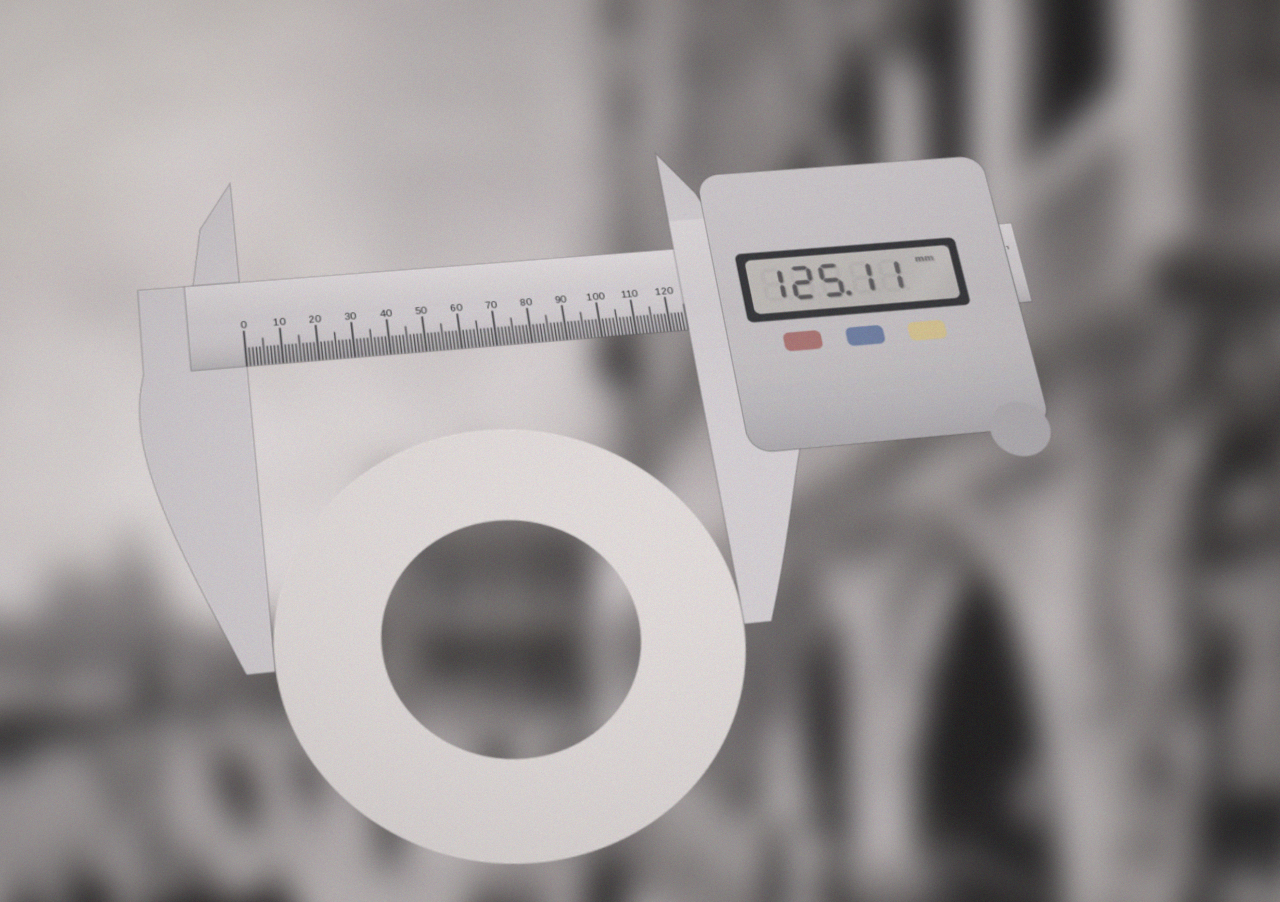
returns 125.11mm
